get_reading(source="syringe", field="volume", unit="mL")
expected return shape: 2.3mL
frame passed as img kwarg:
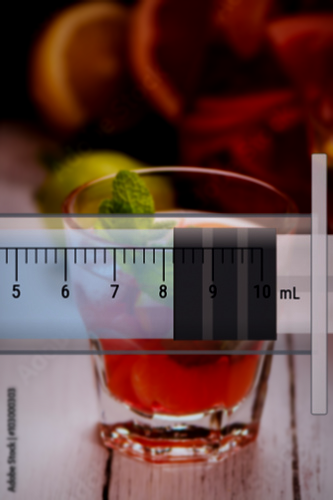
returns 8.2mL
